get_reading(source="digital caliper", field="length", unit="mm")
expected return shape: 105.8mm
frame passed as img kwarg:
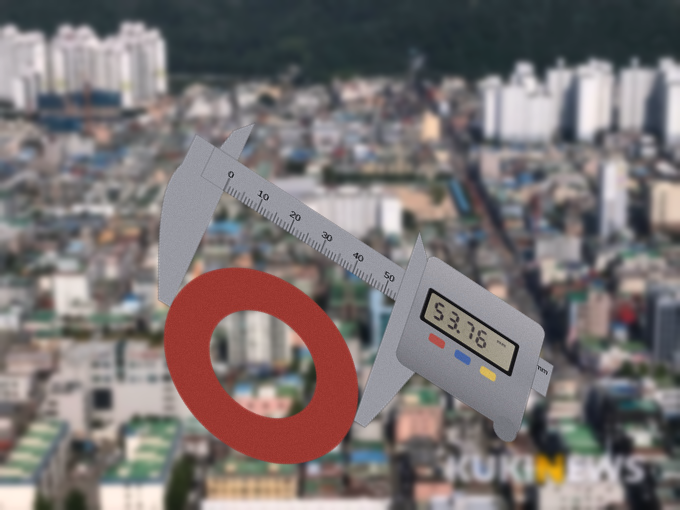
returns 53.76mm
